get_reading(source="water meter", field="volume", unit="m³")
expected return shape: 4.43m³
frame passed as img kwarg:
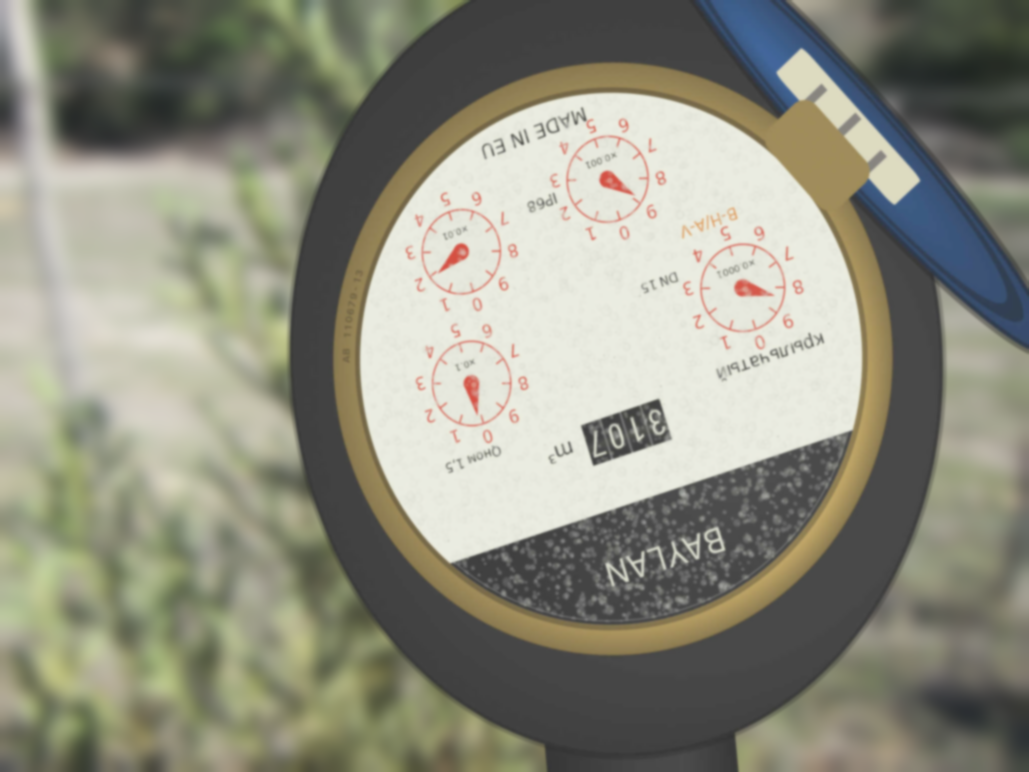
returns 3107.0188m³
